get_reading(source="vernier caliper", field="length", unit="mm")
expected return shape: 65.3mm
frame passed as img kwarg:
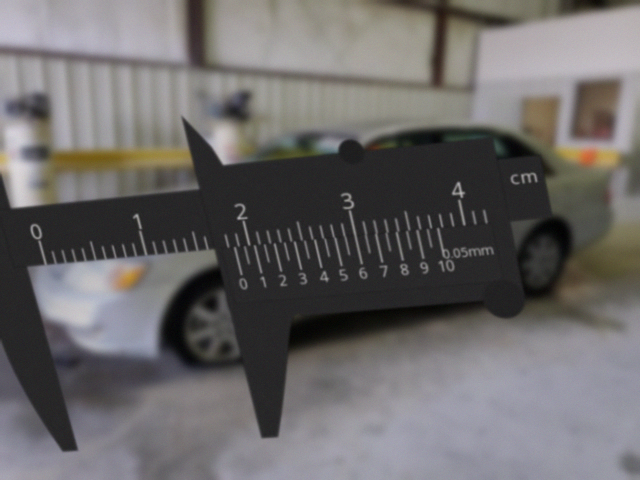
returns 18.6mm
